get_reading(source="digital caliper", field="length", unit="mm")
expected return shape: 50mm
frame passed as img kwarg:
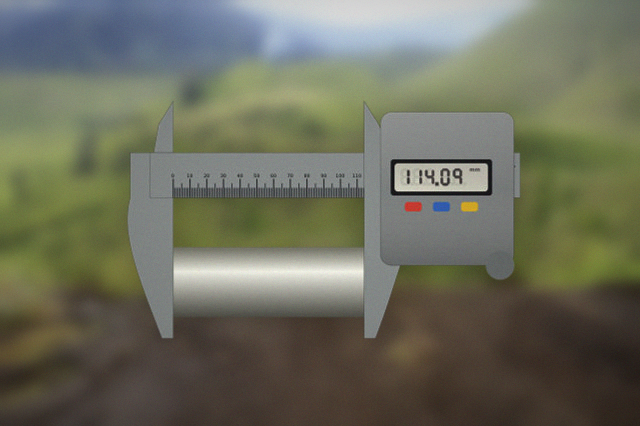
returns 114.09mm
